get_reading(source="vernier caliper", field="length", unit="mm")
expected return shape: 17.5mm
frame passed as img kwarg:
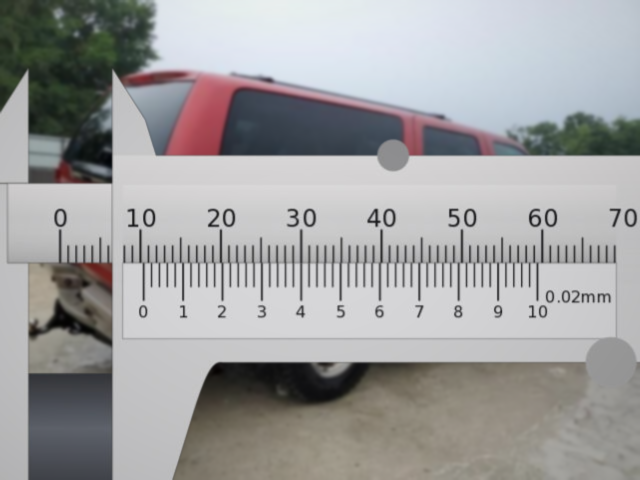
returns 10.4mm
